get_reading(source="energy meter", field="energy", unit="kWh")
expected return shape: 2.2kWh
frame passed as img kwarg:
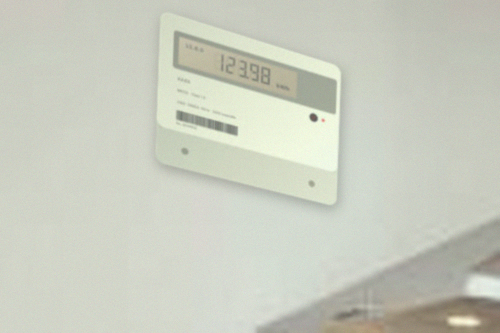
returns 123.98kWh
